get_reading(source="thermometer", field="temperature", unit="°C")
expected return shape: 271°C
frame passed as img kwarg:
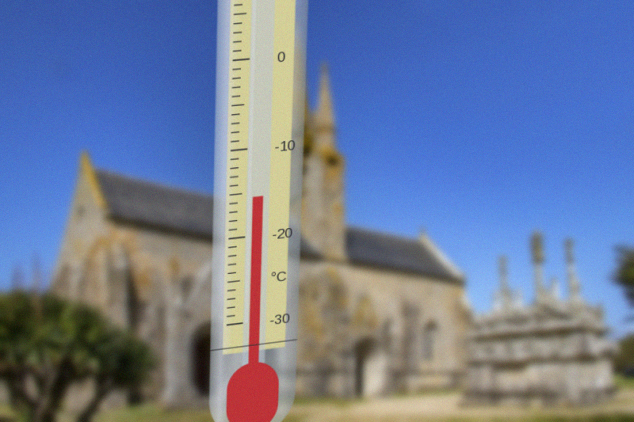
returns -15.5°C
